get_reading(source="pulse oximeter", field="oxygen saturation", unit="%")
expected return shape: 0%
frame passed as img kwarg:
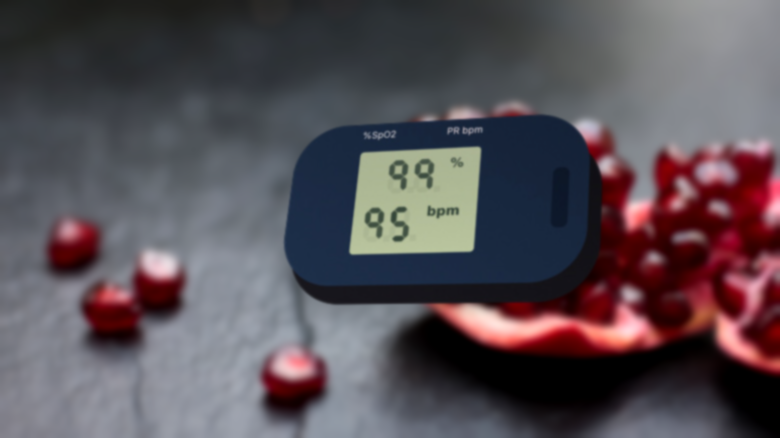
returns 99%
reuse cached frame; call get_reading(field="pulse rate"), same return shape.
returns 95bpm
